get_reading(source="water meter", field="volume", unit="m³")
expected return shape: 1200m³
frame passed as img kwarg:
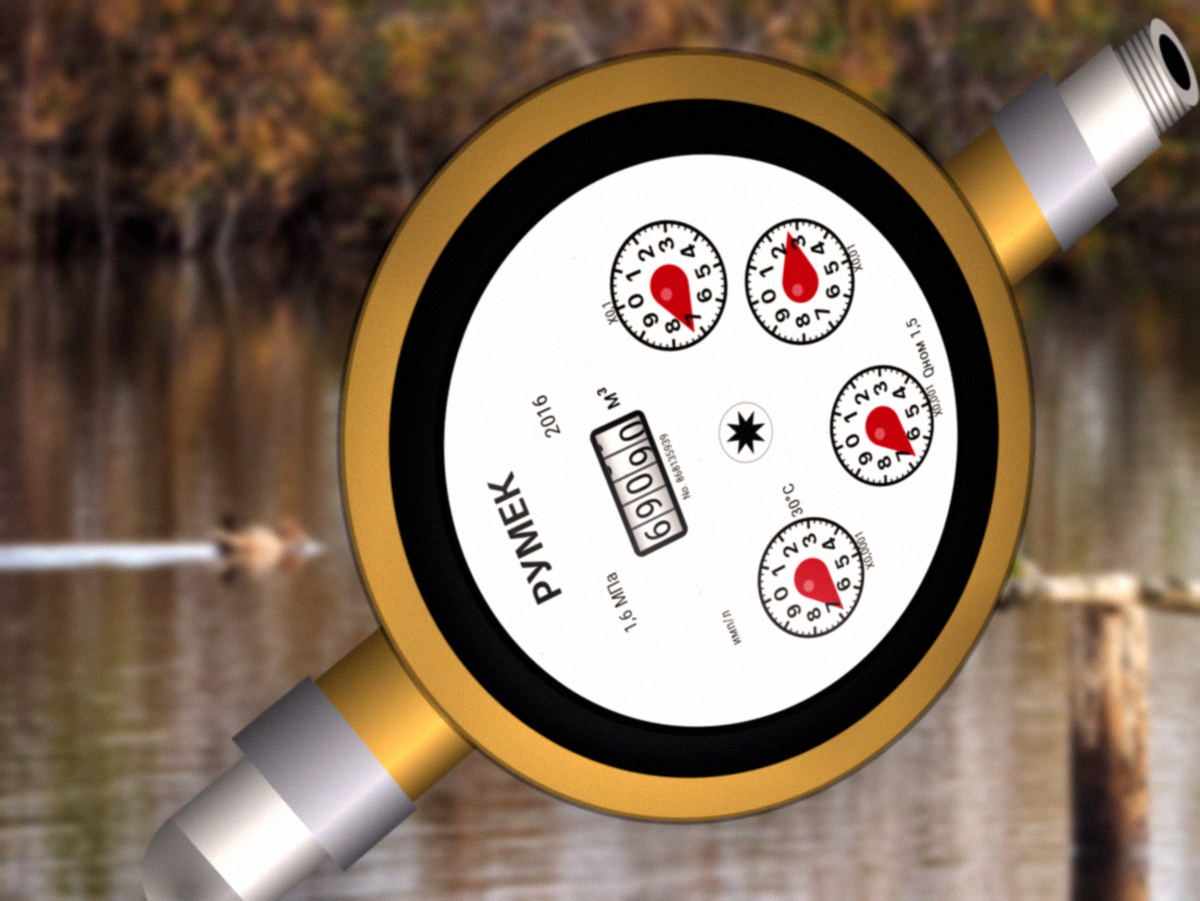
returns 69089.7266m³
